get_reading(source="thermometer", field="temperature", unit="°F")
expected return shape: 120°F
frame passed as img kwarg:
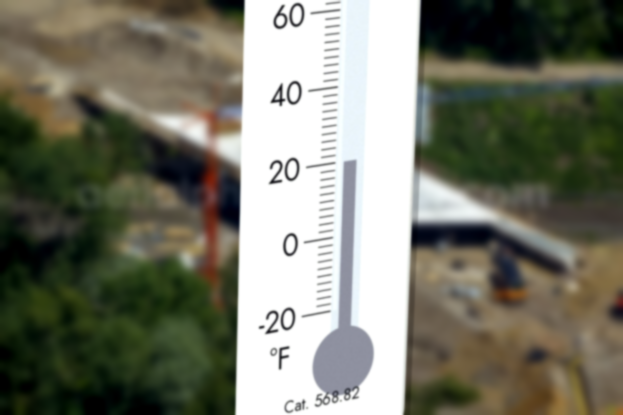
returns 20°F
